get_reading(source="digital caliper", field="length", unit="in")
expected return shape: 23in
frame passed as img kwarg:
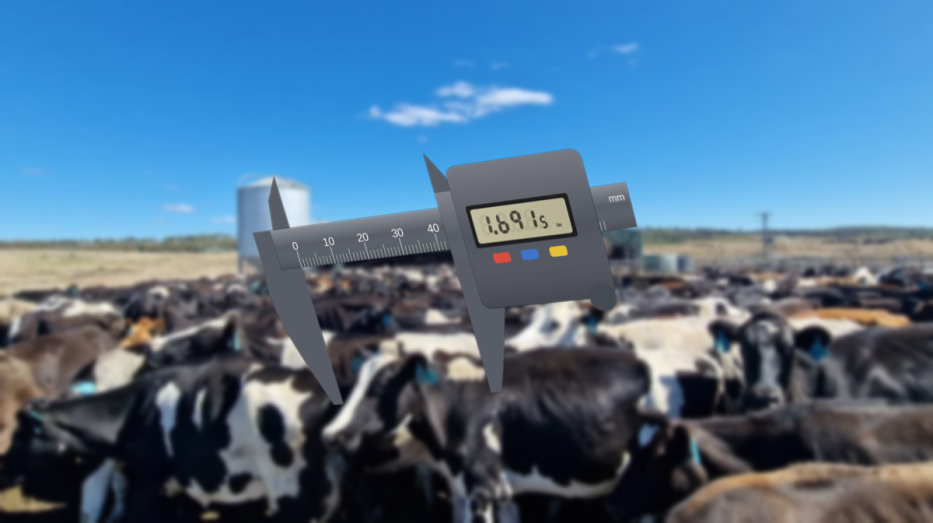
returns 1.6915in
